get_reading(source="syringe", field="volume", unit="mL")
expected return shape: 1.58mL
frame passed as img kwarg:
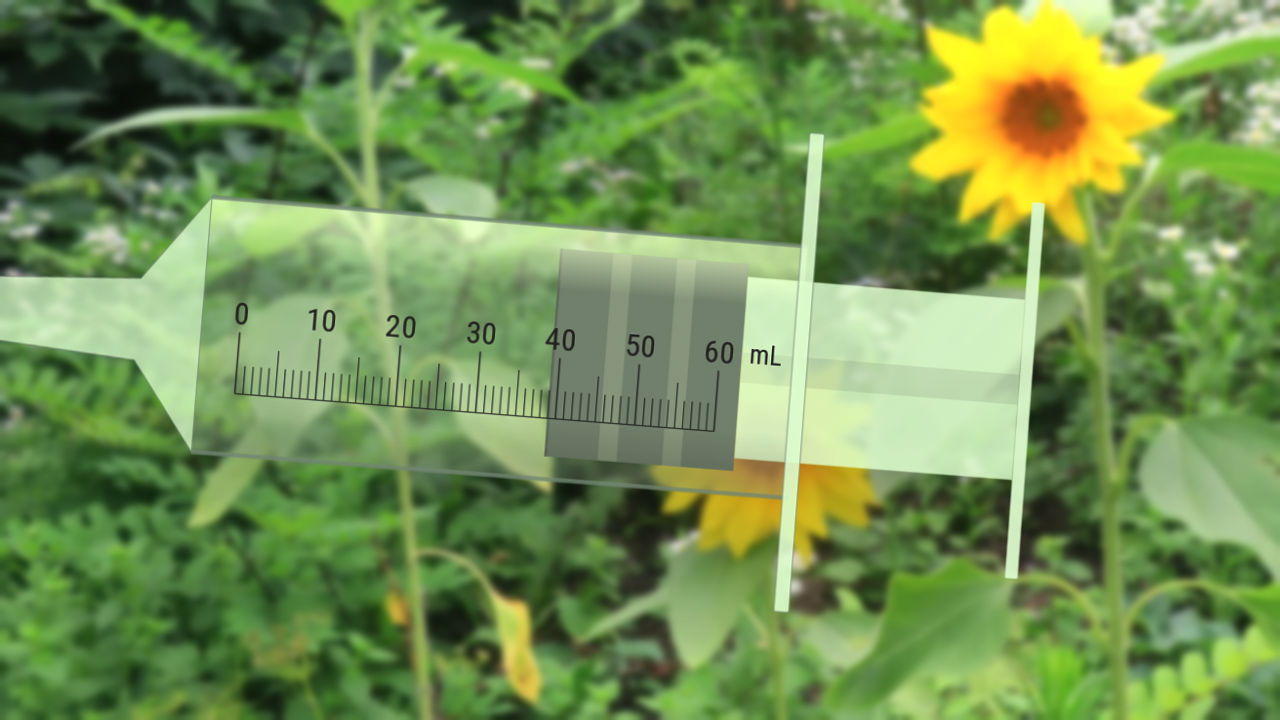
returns 39mL
